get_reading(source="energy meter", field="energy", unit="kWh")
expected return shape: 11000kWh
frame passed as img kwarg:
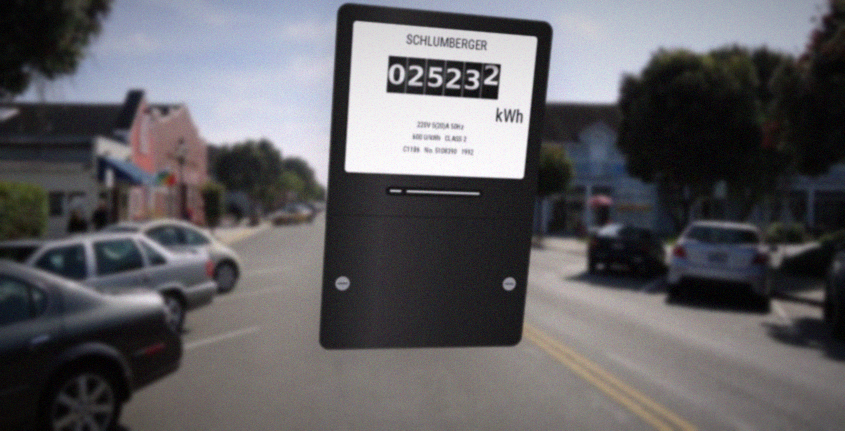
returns 25232kWh
